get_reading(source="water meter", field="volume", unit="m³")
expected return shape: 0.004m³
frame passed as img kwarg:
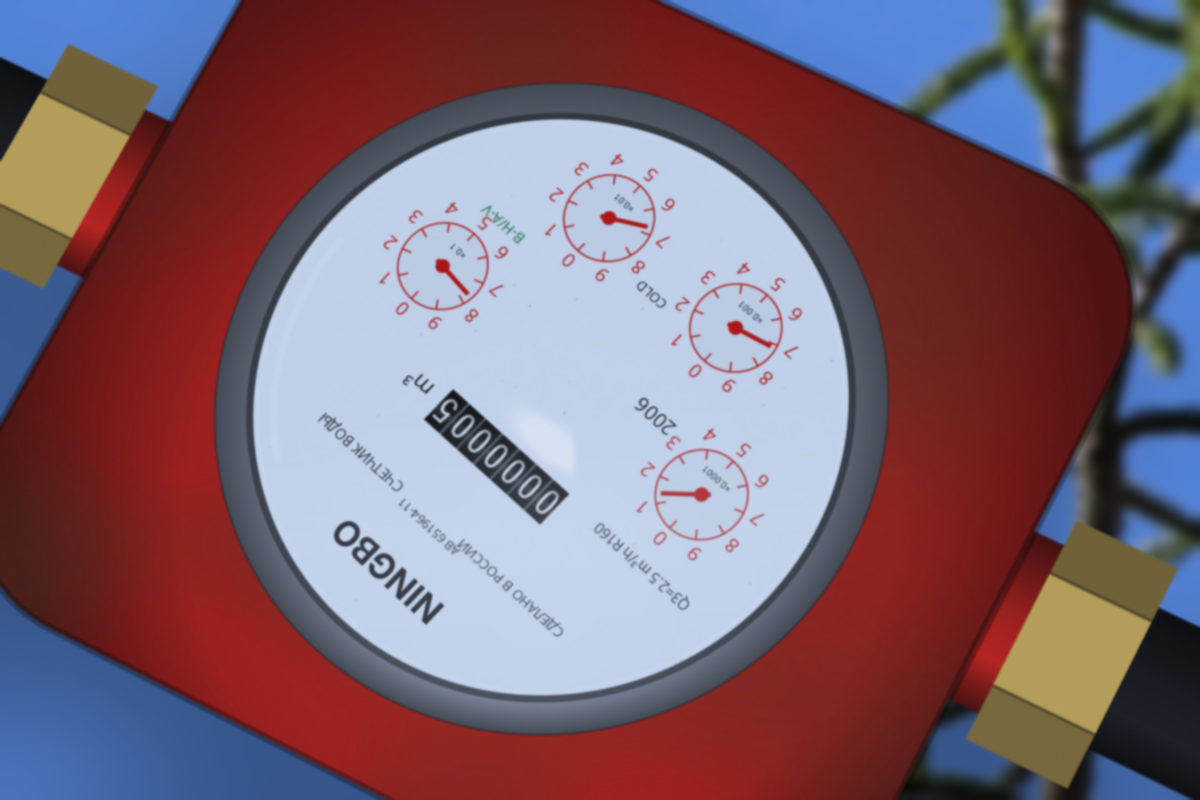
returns 5.7671m³
